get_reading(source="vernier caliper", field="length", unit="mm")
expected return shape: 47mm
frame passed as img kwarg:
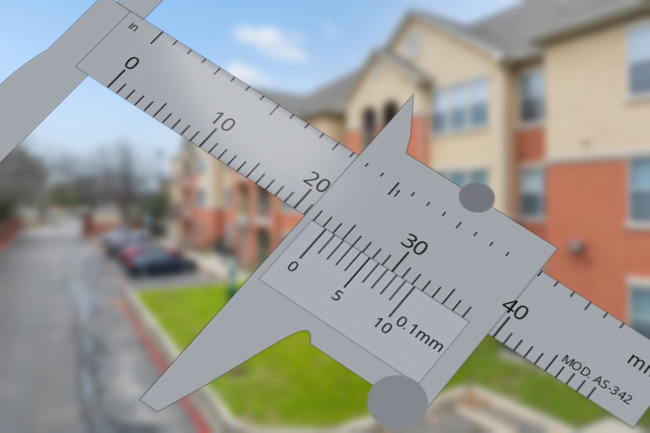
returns 23.3mm
